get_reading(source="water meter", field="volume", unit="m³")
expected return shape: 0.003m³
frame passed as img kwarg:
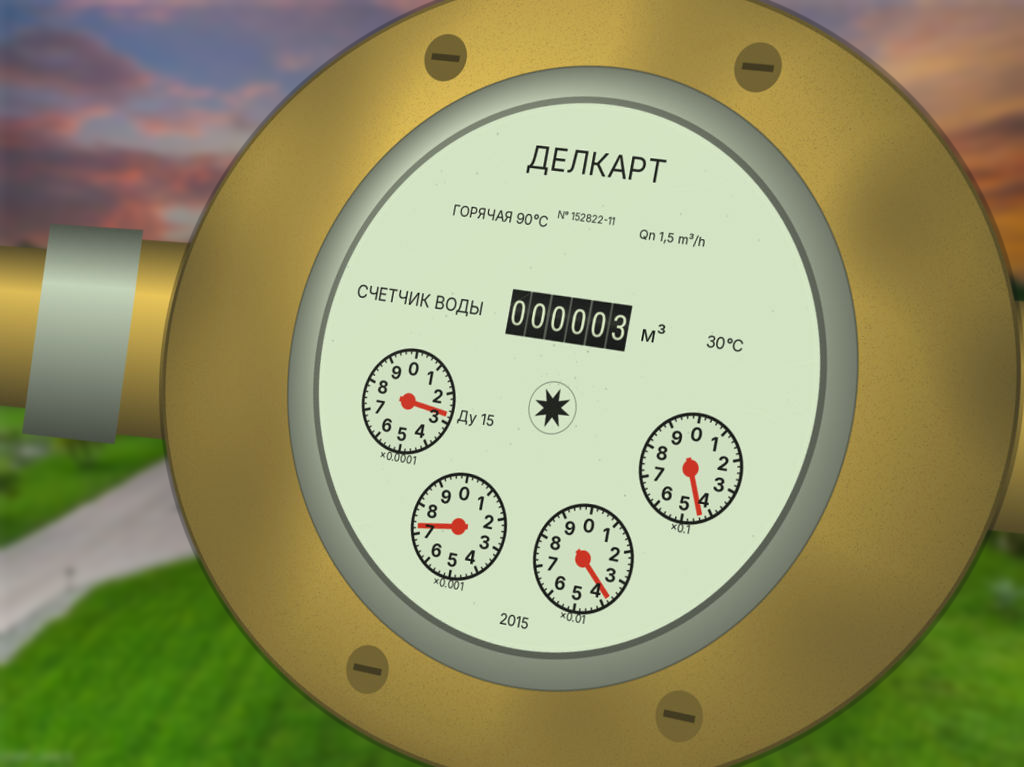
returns 3.4372m³
